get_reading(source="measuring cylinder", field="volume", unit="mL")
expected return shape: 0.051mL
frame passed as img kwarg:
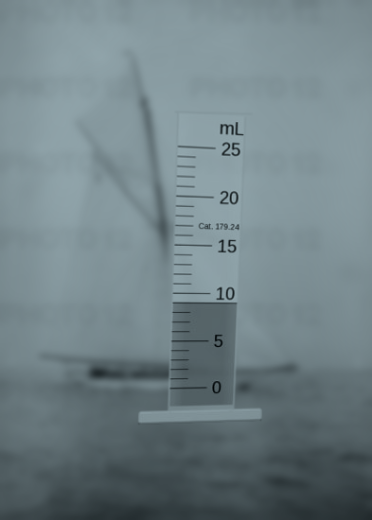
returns 9mL
